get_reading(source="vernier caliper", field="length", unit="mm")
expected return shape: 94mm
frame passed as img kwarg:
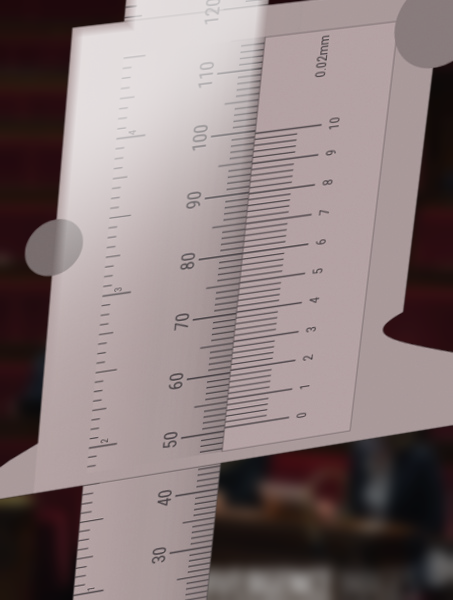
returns 50.6mm
